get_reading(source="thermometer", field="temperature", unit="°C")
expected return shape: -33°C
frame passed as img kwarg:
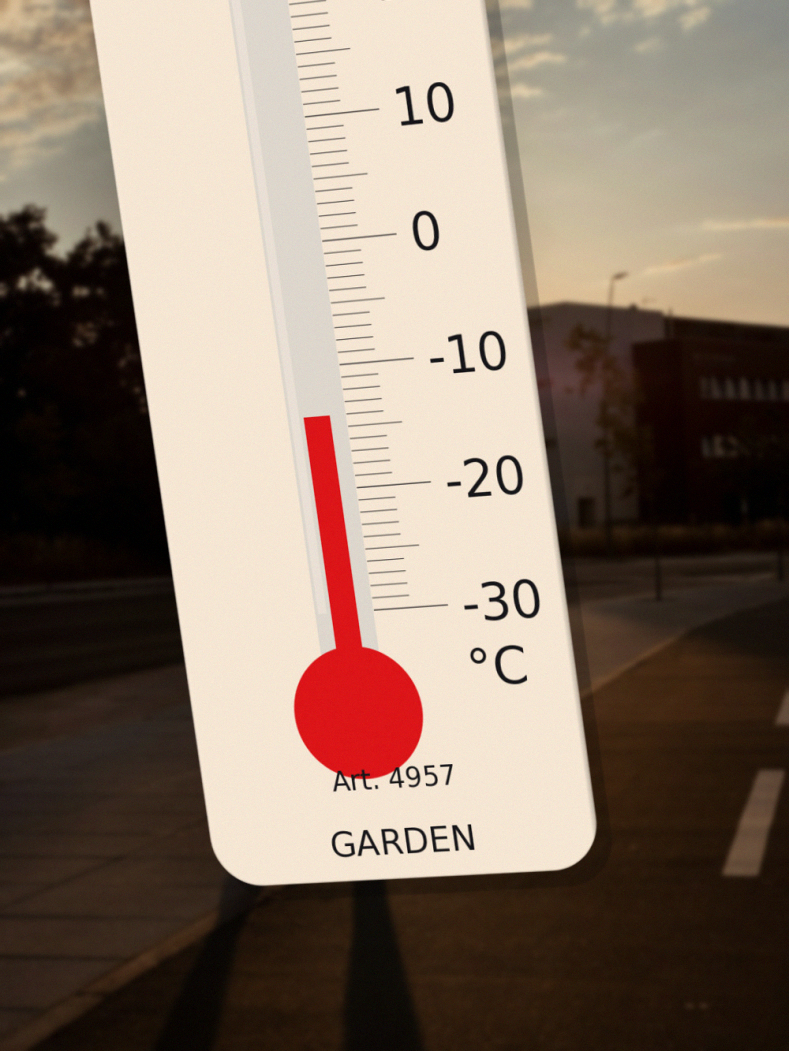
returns -14°C
